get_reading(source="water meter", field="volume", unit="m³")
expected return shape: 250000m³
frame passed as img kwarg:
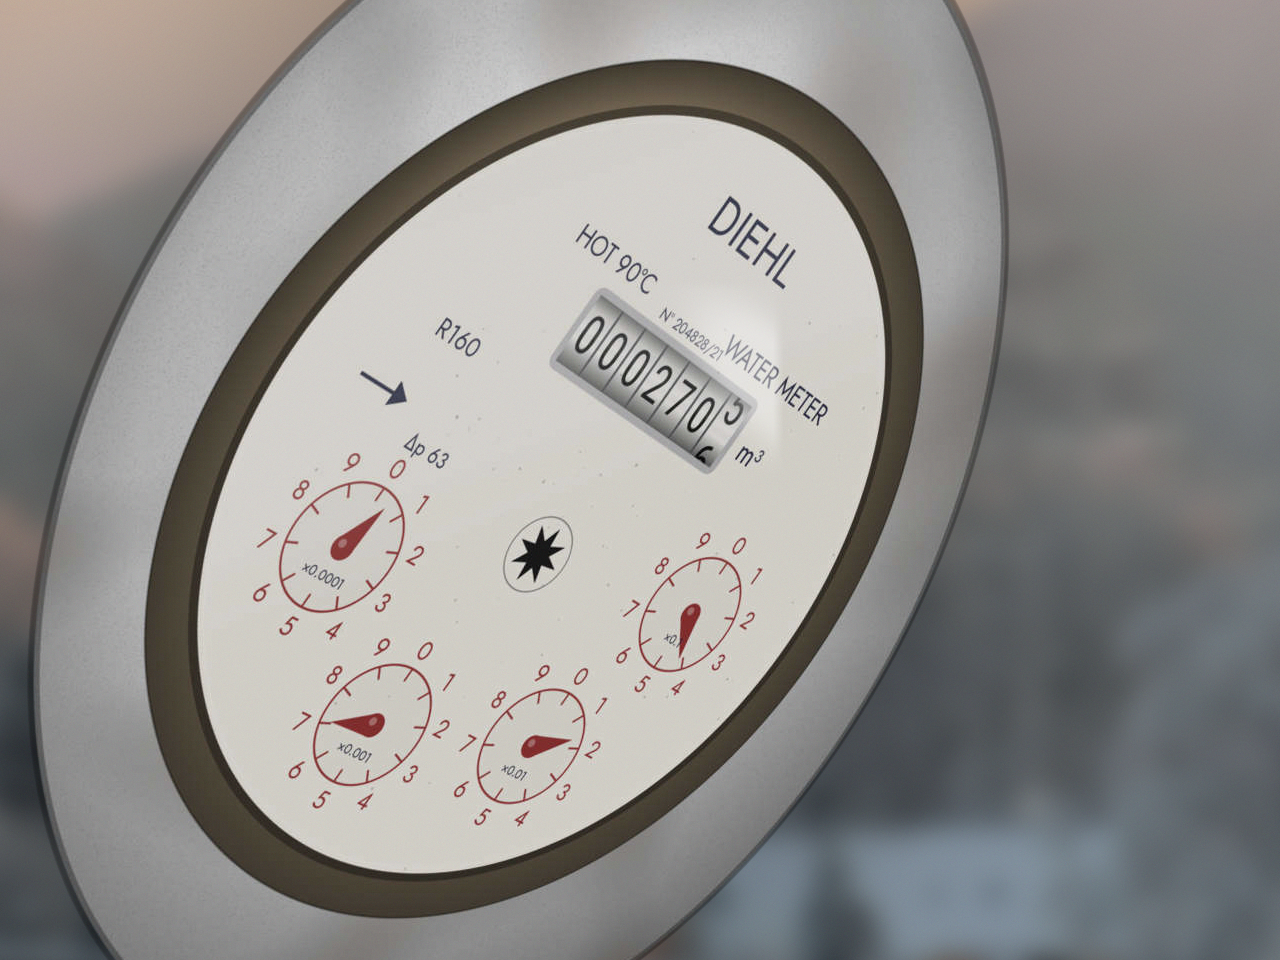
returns 2705.4170m³
